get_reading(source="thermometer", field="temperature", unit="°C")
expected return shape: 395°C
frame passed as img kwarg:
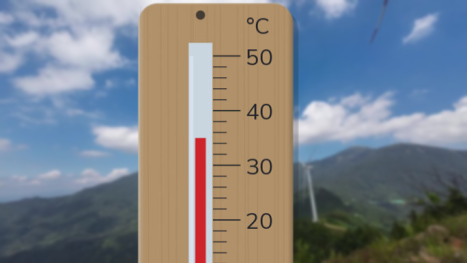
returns 35°C
